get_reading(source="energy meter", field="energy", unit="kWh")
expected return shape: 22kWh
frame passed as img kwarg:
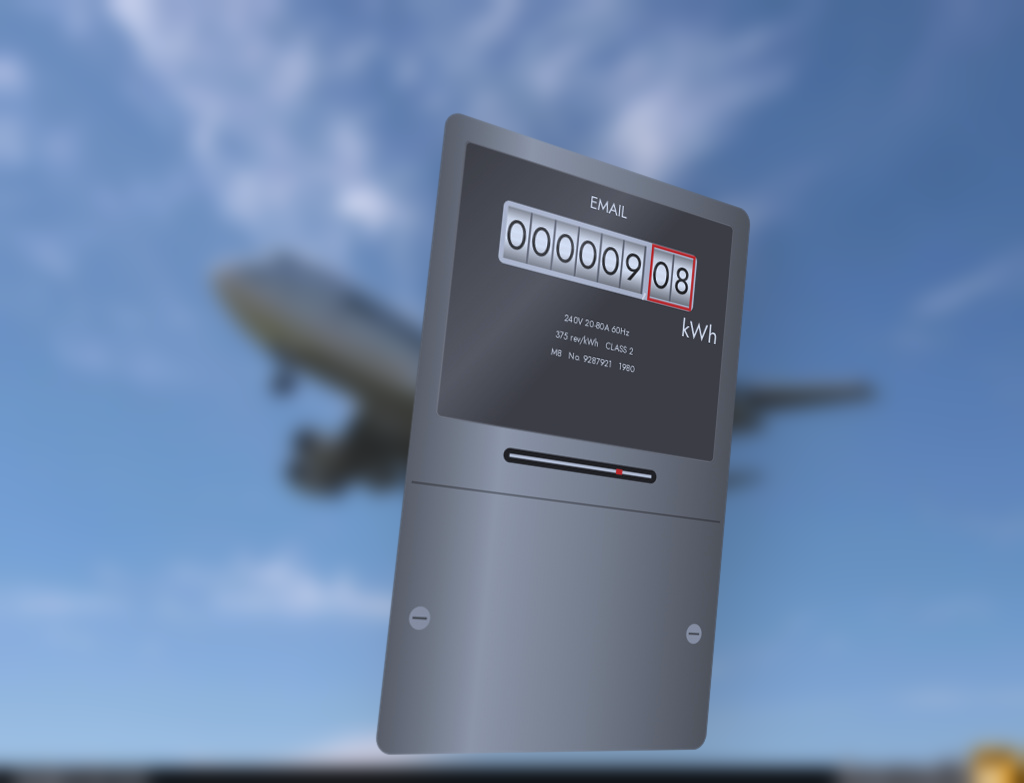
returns 9.08kWh
